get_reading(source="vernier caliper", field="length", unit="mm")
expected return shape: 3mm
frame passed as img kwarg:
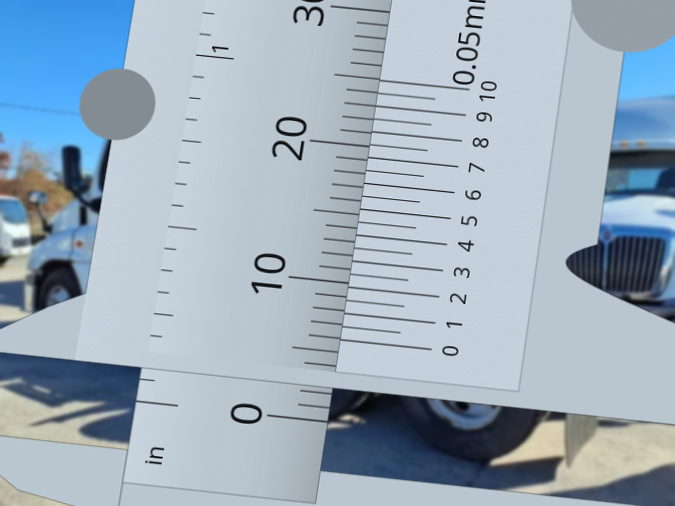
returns 5.9mm
